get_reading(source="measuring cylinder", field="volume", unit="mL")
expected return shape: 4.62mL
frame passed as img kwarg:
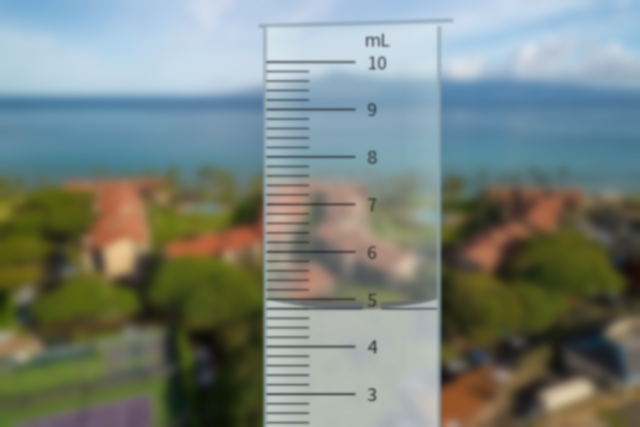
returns 4.8mL
